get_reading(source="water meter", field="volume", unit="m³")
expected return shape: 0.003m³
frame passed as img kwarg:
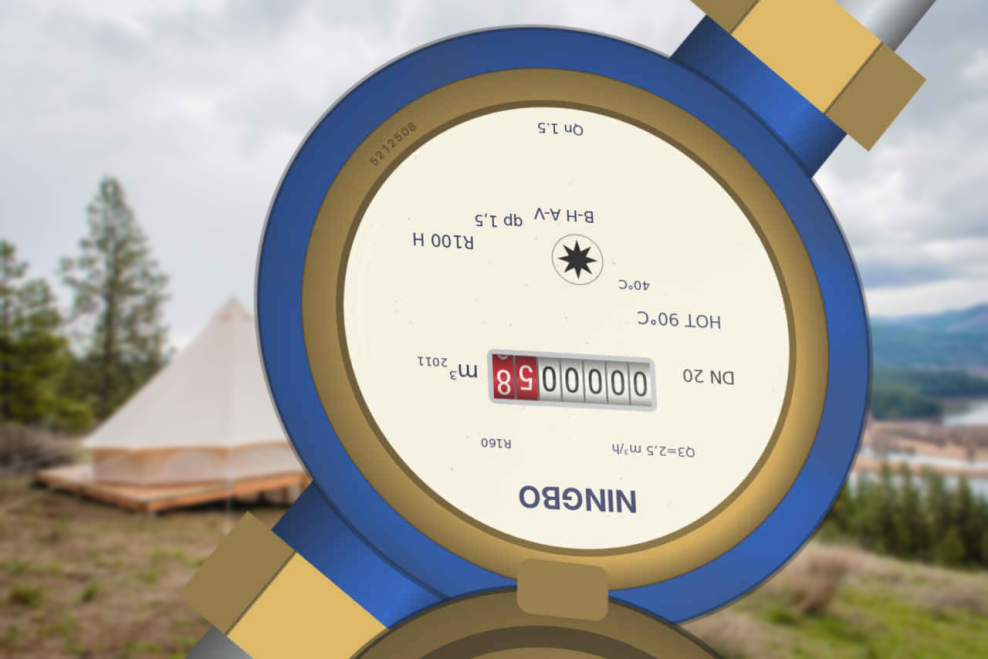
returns 0.58m³
